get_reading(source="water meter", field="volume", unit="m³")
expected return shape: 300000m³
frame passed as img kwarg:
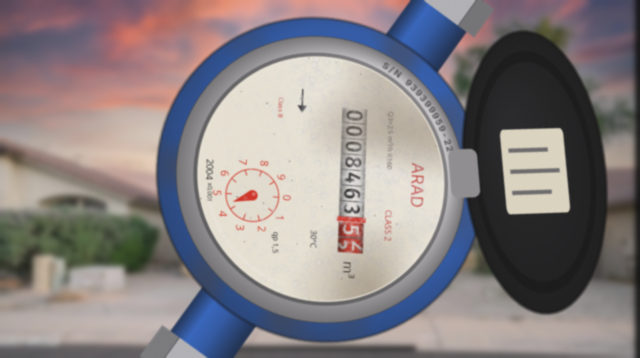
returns 8463.524m³
